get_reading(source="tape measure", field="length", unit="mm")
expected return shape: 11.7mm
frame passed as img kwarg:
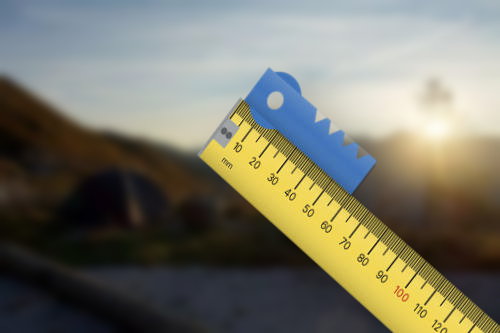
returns 60mm
